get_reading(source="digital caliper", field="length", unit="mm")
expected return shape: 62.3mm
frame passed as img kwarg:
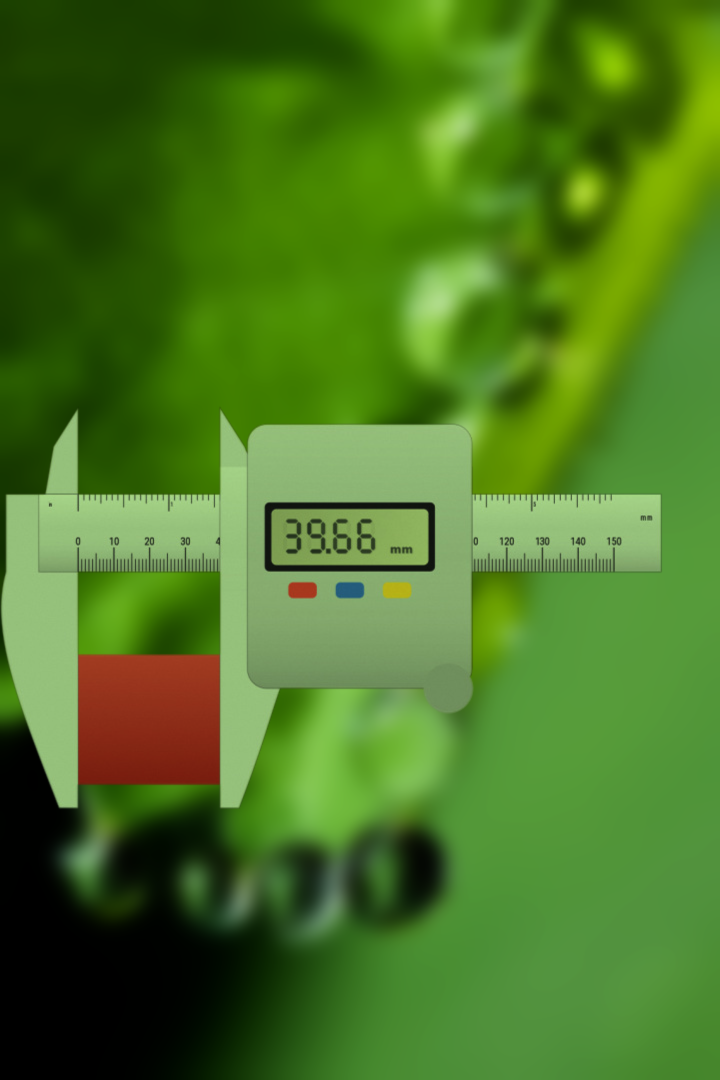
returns 39.66mm
